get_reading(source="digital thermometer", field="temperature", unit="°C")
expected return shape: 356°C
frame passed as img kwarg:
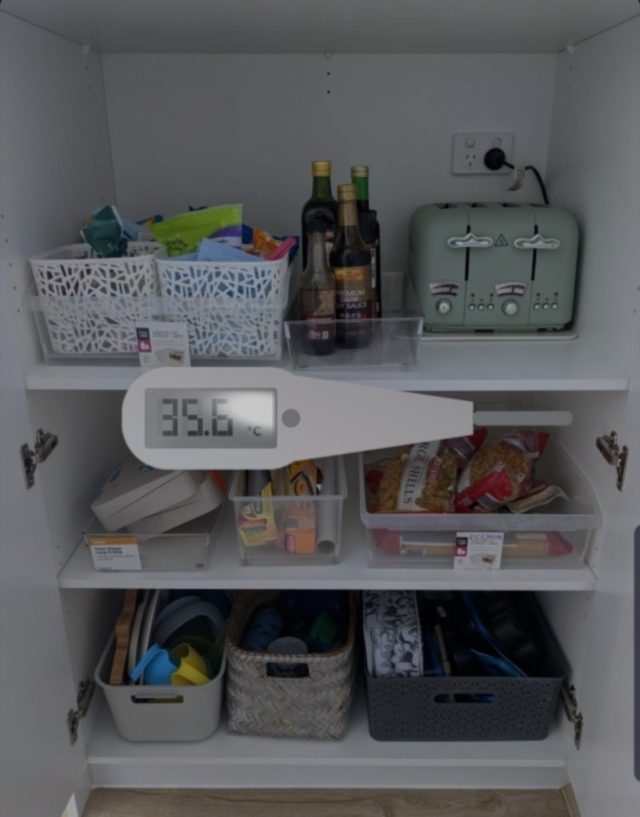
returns 35.6°C
